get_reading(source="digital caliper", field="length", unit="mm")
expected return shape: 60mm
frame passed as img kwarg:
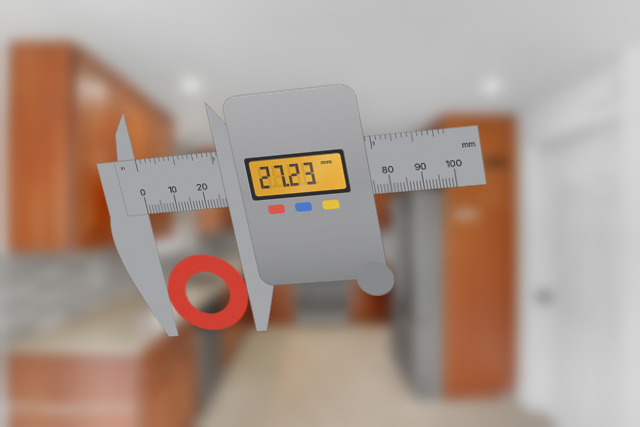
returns 27.23mm
